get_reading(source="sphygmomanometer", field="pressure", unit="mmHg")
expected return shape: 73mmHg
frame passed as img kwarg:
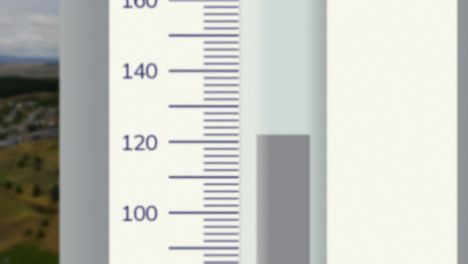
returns 122mmHg
